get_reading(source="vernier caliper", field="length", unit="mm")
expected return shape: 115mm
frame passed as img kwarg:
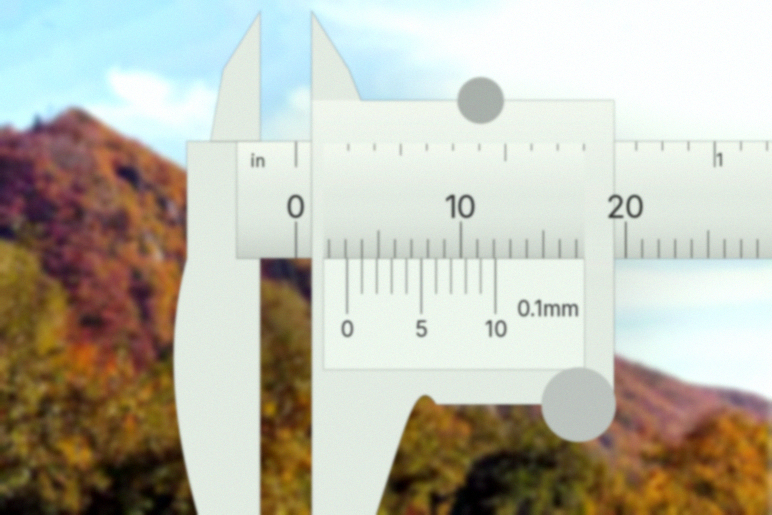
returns 3.1mm
